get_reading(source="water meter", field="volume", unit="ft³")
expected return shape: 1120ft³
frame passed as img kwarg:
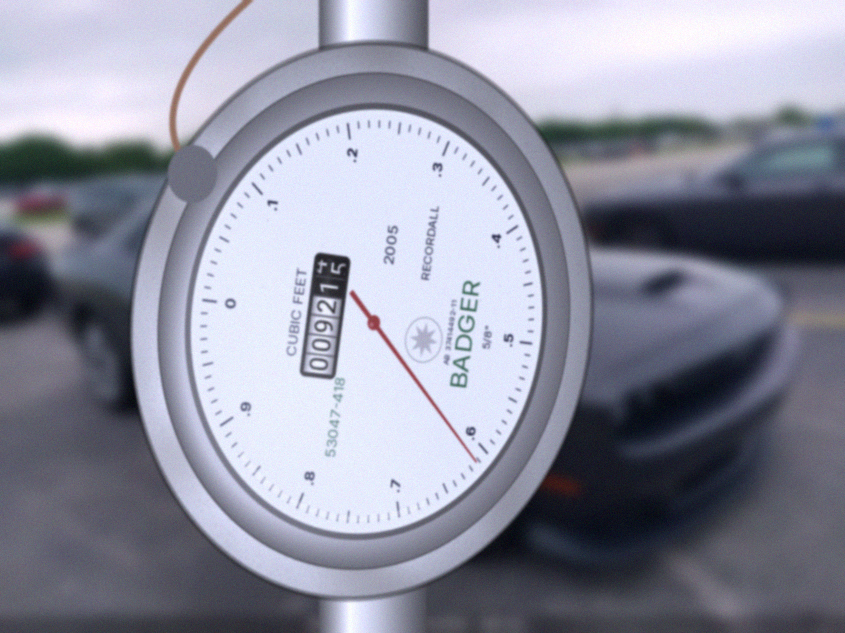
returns 9214.61ft³
